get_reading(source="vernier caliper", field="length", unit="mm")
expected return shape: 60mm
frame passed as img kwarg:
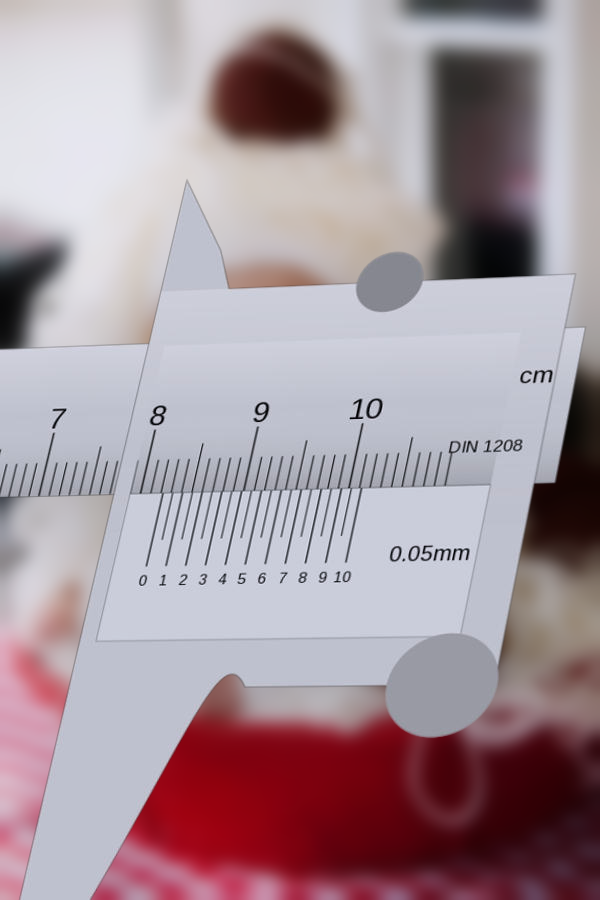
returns 82.2mm
